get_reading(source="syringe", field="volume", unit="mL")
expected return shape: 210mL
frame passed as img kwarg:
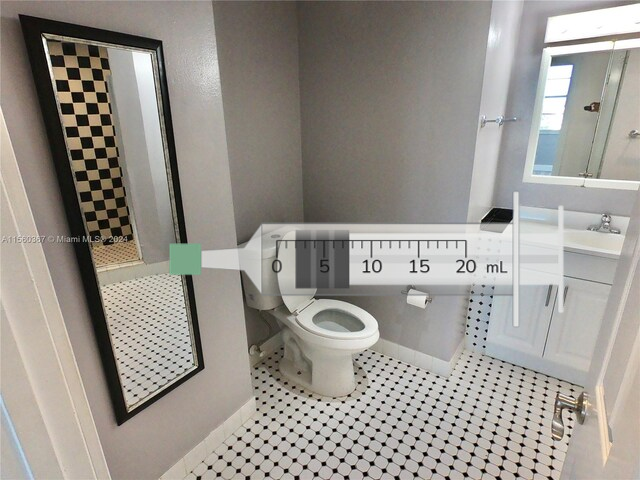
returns 2mL
